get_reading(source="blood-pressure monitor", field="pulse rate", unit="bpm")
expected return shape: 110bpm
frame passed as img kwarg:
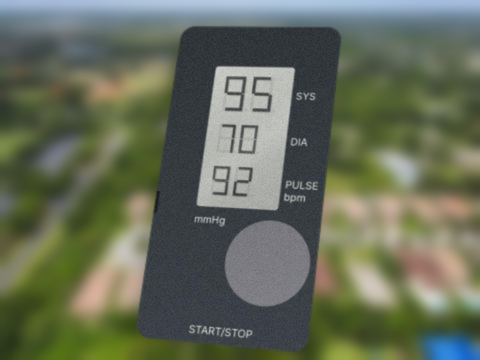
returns 92bpm
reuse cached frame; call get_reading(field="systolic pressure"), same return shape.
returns 95mmHg
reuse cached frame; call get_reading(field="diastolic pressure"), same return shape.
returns 70mmHg
